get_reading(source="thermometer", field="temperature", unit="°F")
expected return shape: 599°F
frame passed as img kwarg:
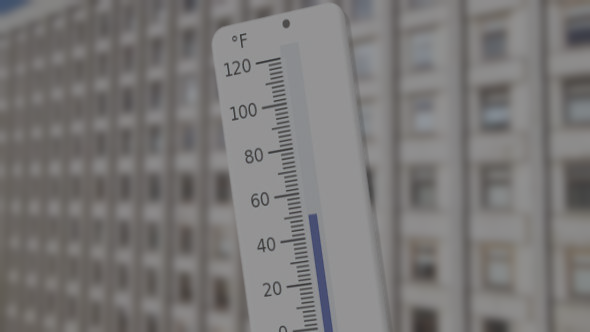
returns 50°F
